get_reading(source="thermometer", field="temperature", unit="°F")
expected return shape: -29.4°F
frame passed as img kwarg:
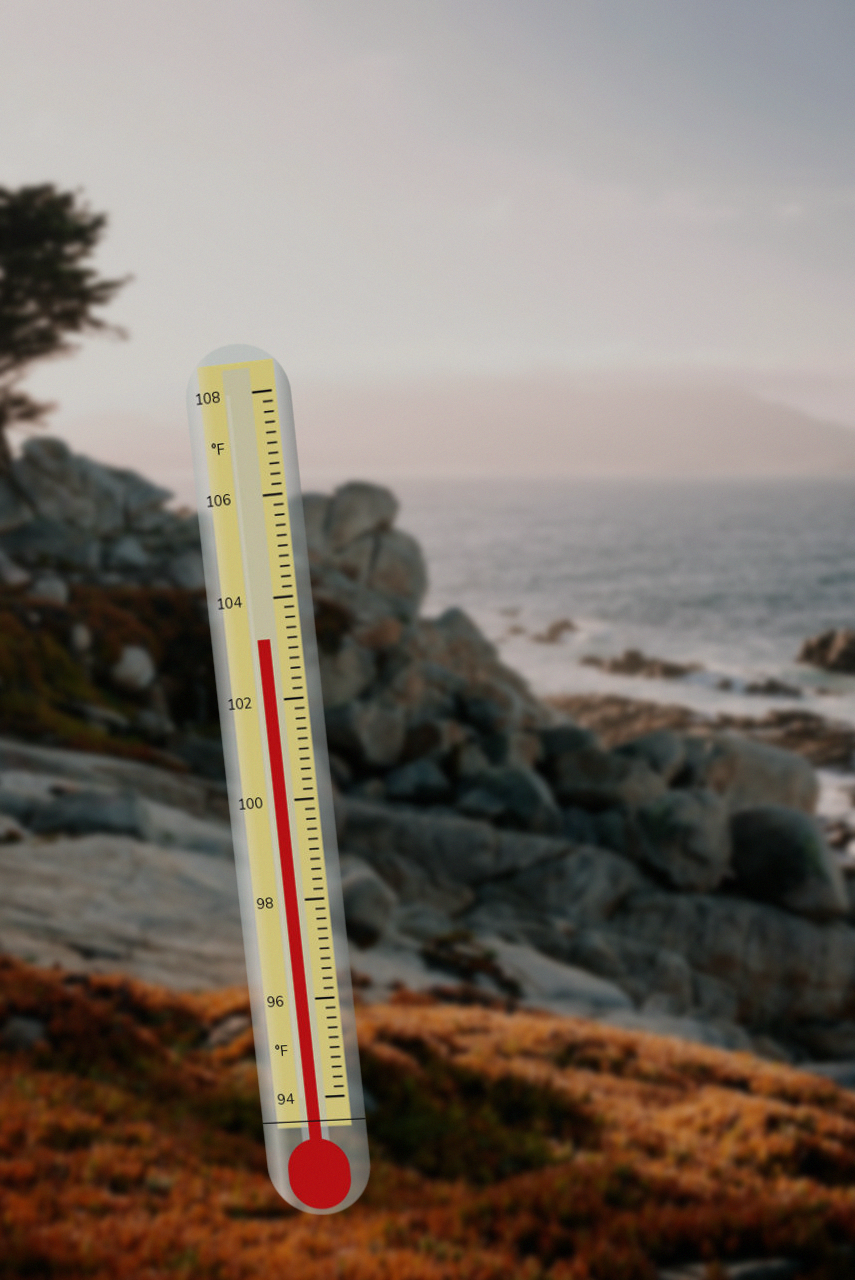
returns 103.2°F
